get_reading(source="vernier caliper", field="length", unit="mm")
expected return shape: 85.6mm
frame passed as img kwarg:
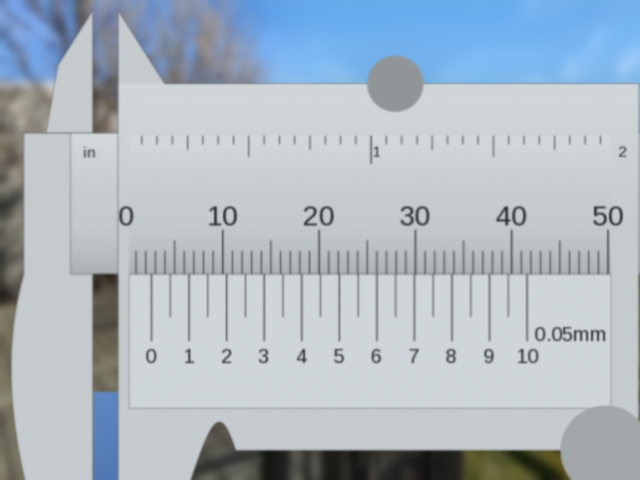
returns 2.6mm
